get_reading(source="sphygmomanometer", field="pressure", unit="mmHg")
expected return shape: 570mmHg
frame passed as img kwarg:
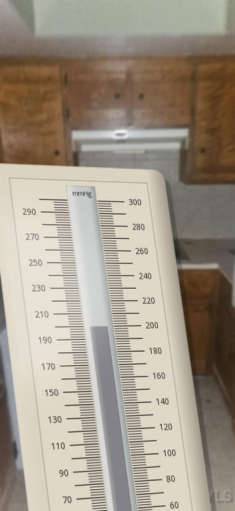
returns 200mmHg
